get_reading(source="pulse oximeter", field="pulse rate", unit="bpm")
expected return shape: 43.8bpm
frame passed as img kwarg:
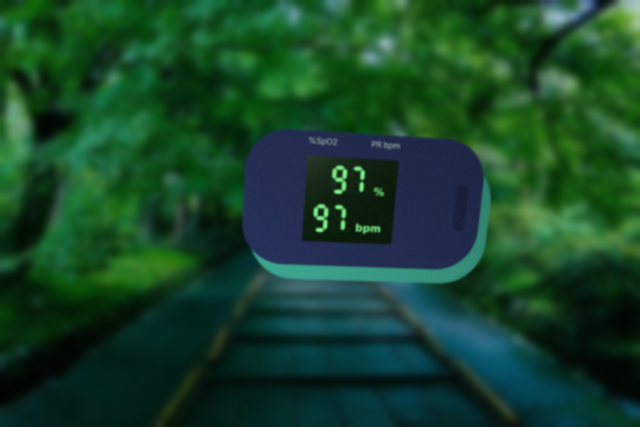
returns 97bpm
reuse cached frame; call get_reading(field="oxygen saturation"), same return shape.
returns 97%
